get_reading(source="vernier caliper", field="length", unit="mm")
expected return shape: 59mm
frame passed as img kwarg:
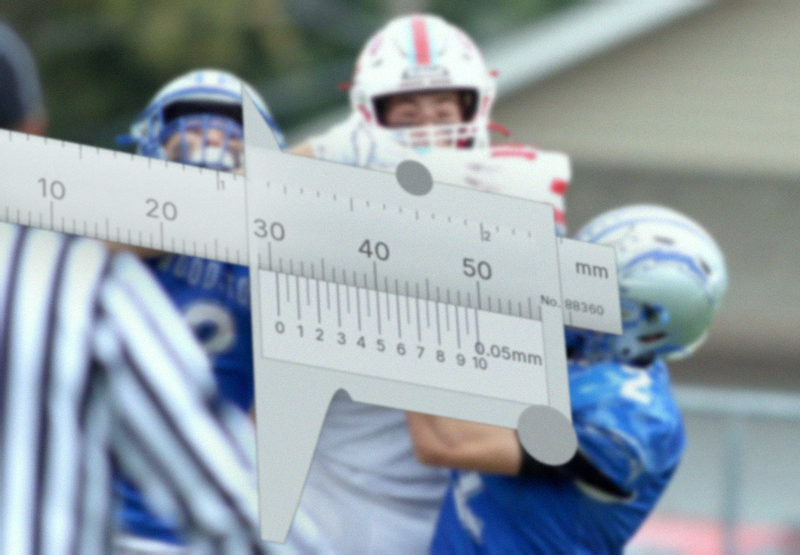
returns 30.6mm
